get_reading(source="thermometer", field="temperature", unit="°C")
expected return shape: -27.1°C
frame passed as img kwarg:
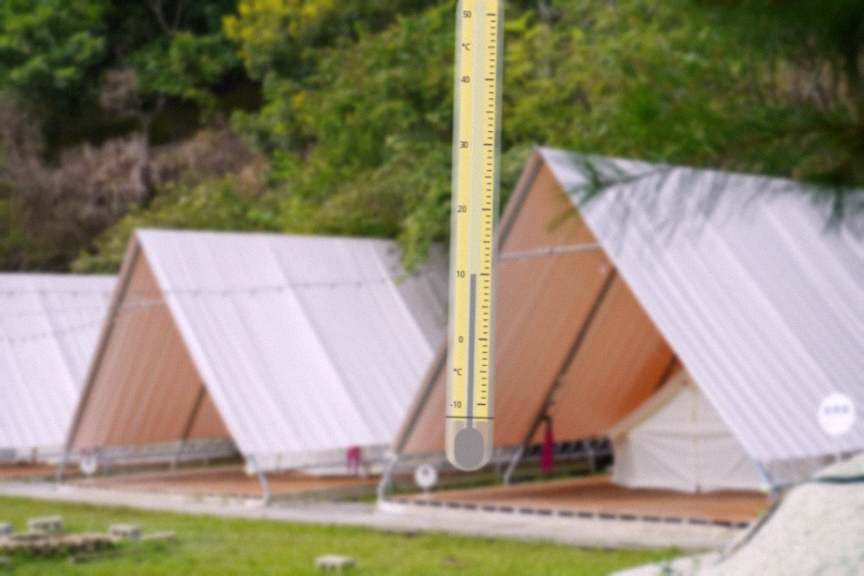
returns 10°C
